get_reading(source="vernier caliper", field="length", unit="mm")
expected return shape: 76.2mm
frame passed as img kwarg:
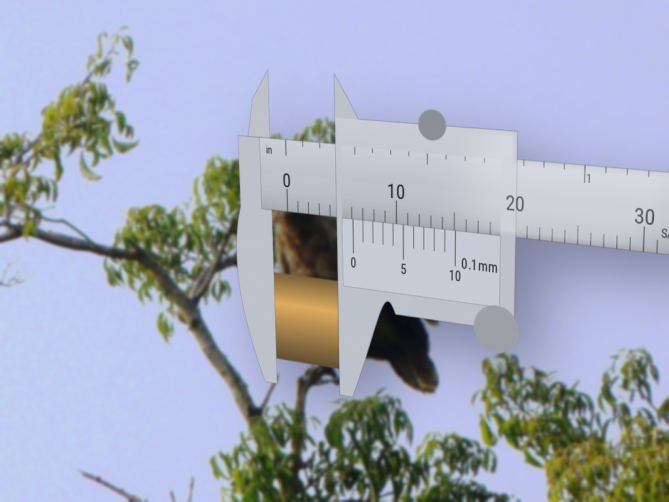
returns 6.1mm
